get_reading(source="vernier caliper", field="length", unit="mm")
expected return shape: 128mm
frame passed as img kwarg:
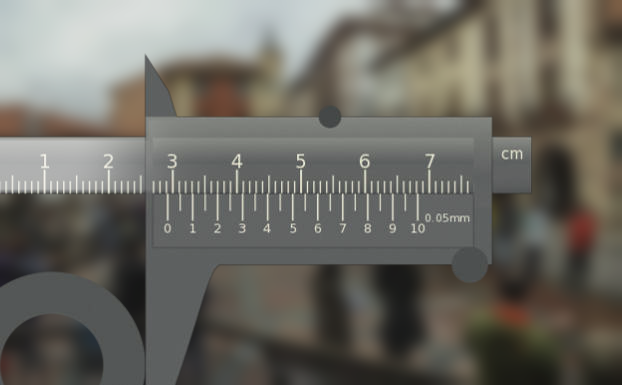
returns 29.2mm
